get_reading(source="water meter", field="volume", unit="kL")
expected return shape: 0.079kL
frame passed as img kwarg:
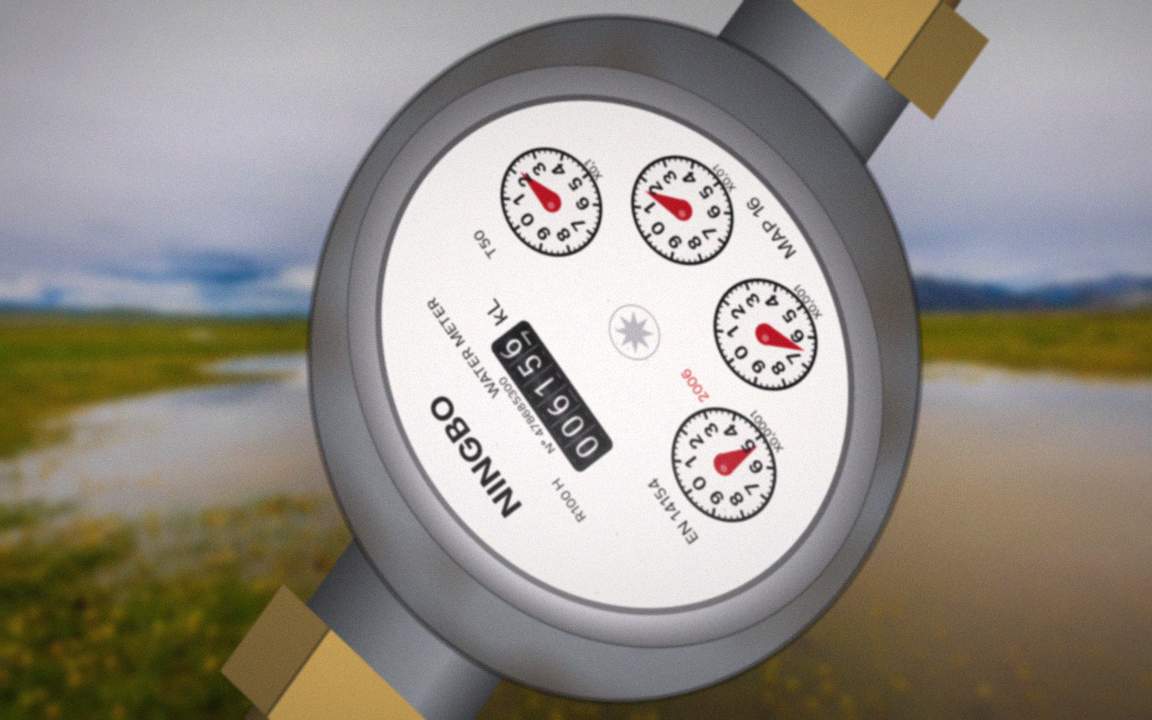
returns 6156.2165kL
